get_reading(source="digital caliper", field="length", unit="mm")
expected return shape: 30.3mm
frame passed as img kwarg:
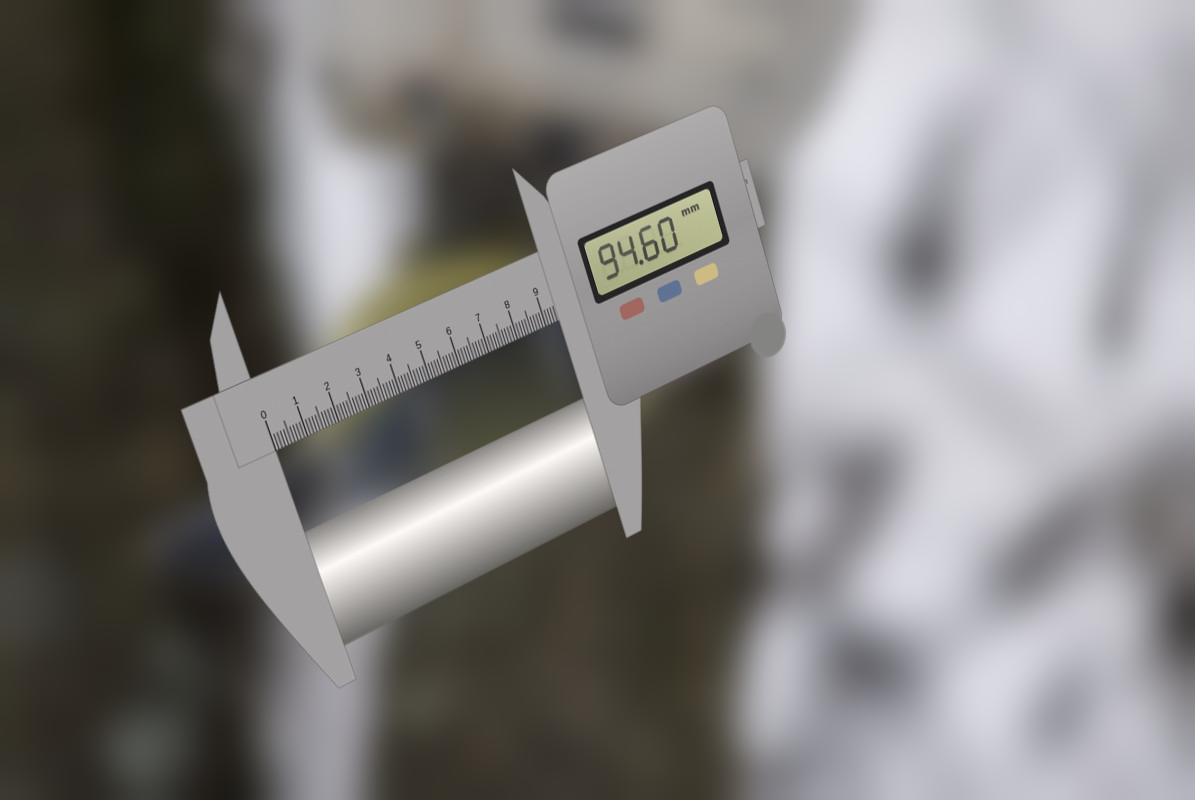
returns 94.60mm
